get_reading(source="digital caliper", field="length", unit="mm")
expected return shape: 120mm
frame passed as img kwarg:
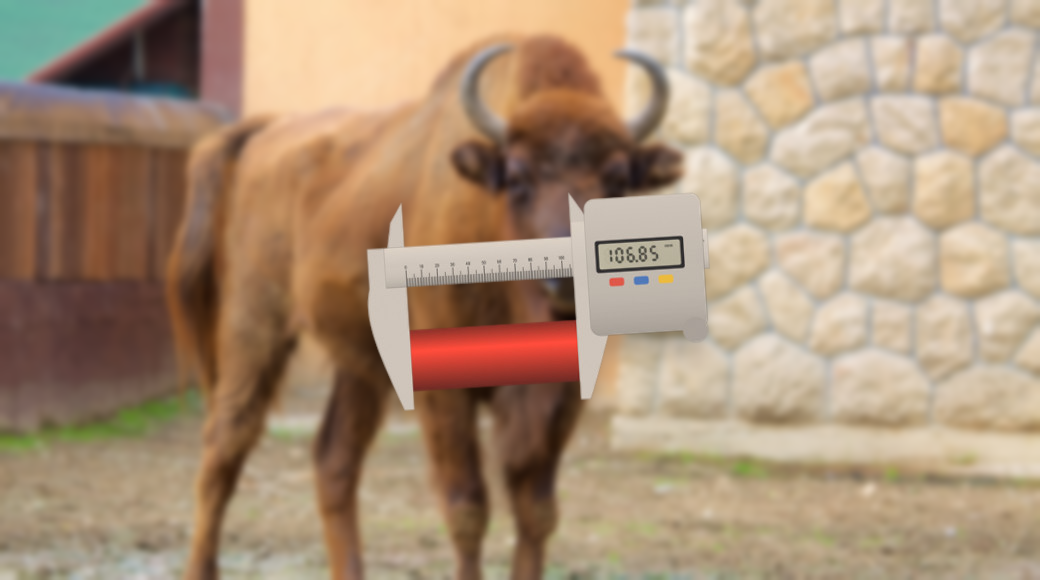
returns 106.85mm
